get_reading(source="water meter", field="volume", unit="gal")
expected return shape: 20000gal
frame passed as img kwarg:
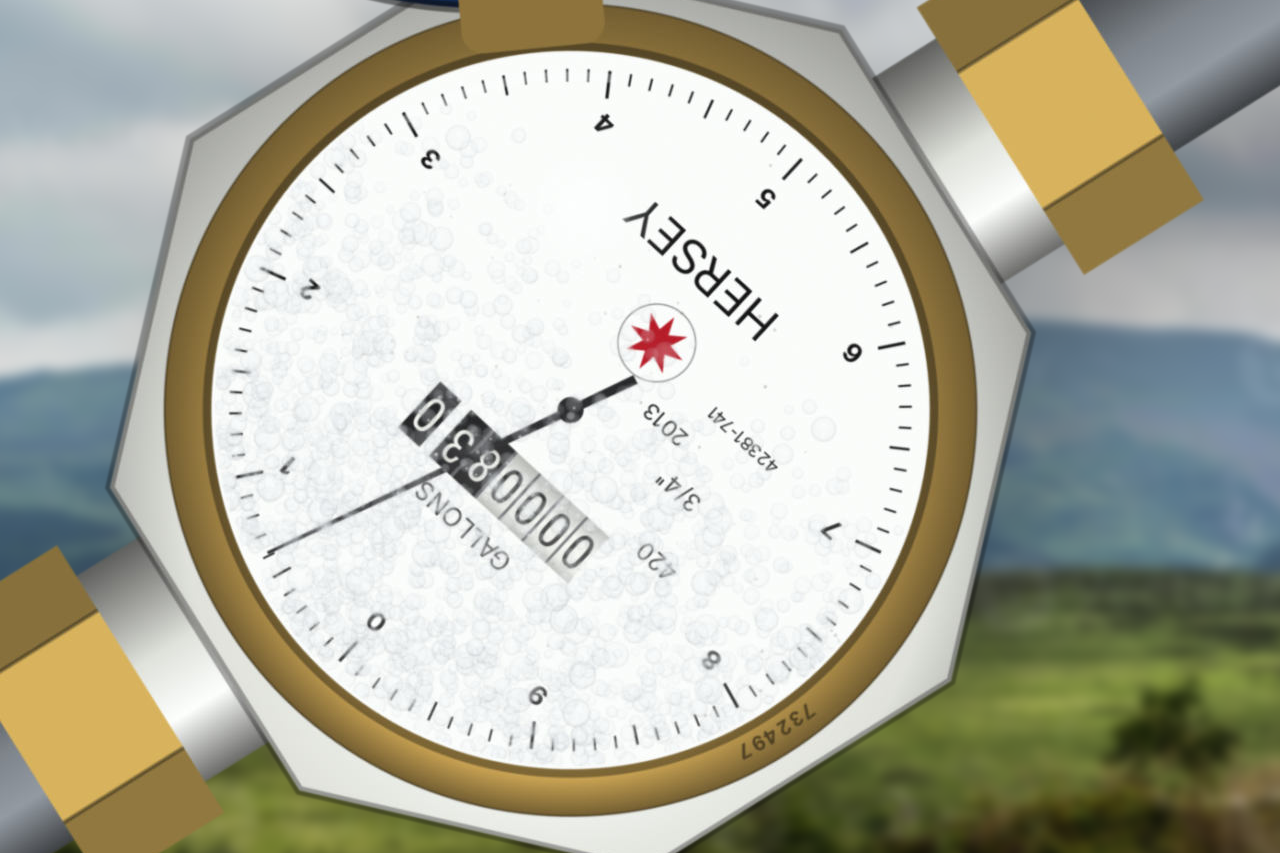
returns 830.6gal
